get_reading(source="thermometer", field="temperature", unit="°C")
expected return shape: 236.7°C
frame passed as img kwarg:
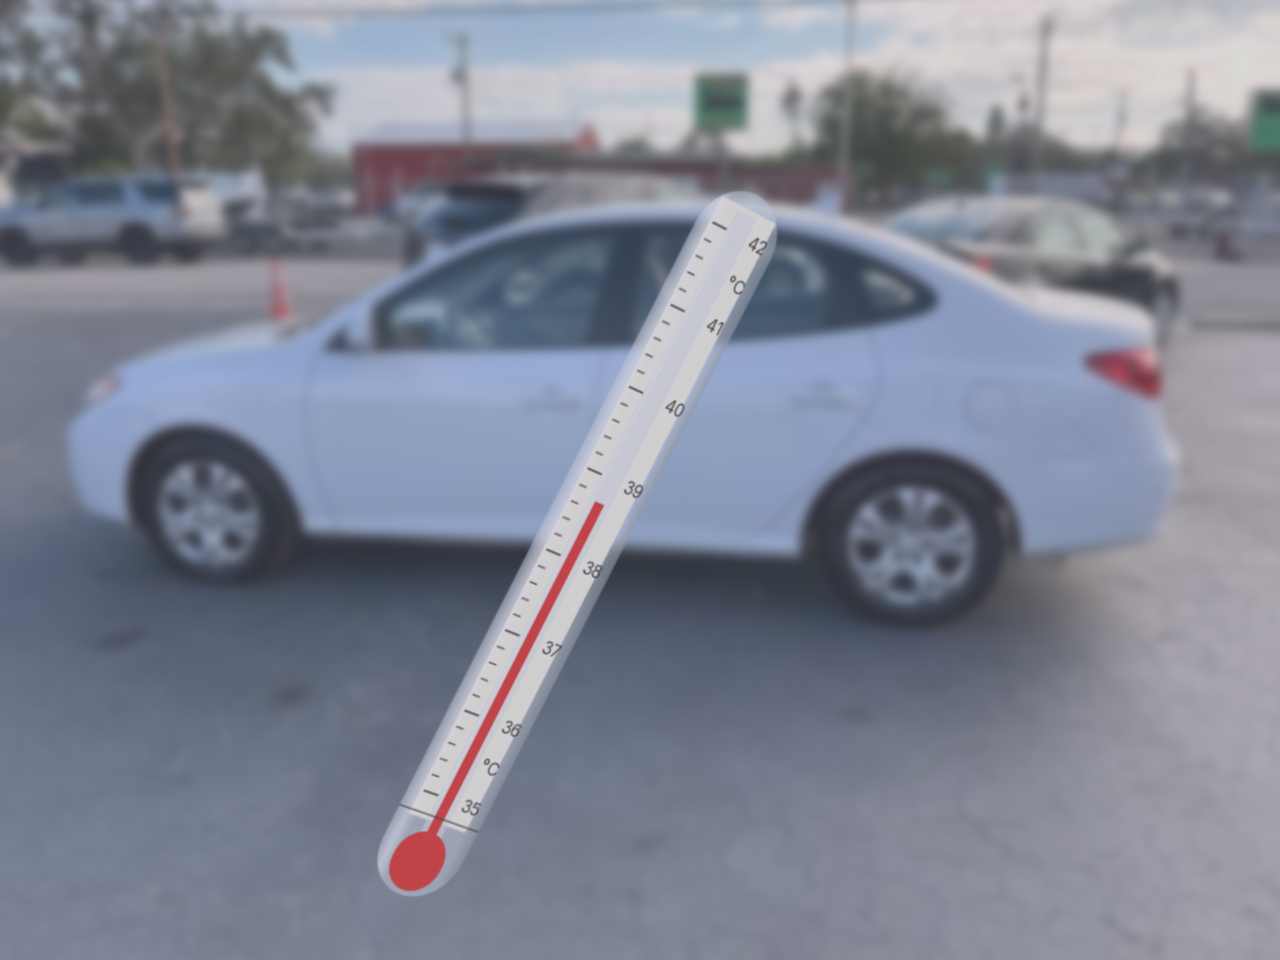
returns 38.7°C
